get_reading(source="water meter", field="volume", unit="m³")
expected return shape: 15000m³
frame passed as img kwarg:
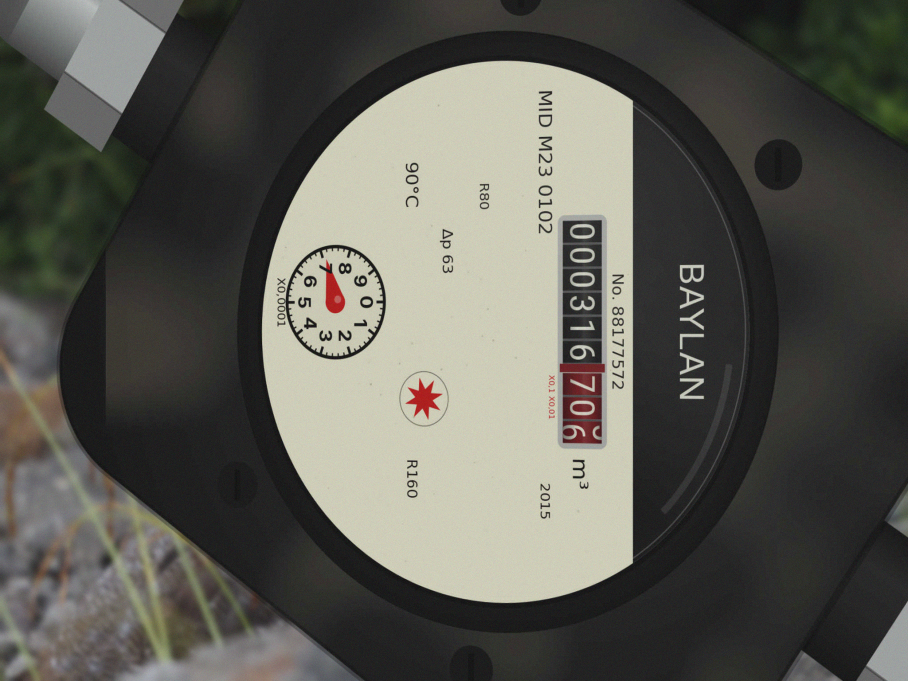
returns 316.7057m³
